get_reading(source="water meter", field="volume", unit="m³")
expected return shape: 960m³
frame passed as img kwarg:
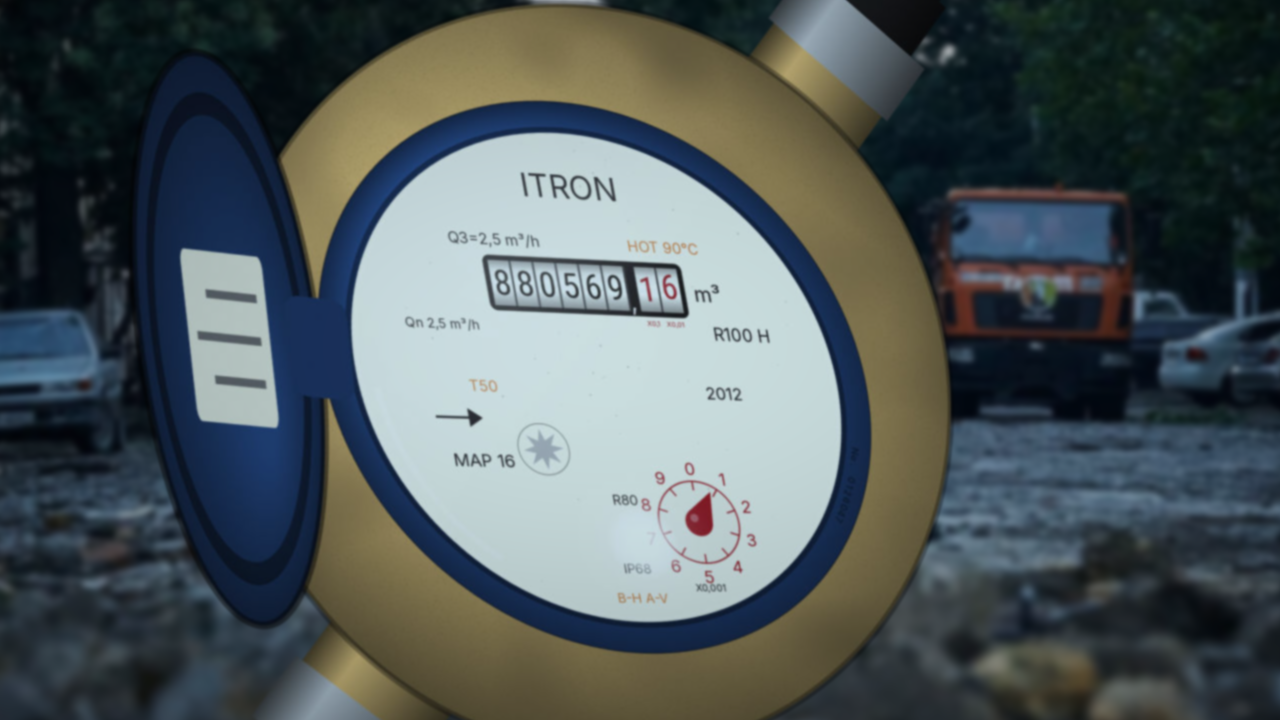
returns 880569.160m³
